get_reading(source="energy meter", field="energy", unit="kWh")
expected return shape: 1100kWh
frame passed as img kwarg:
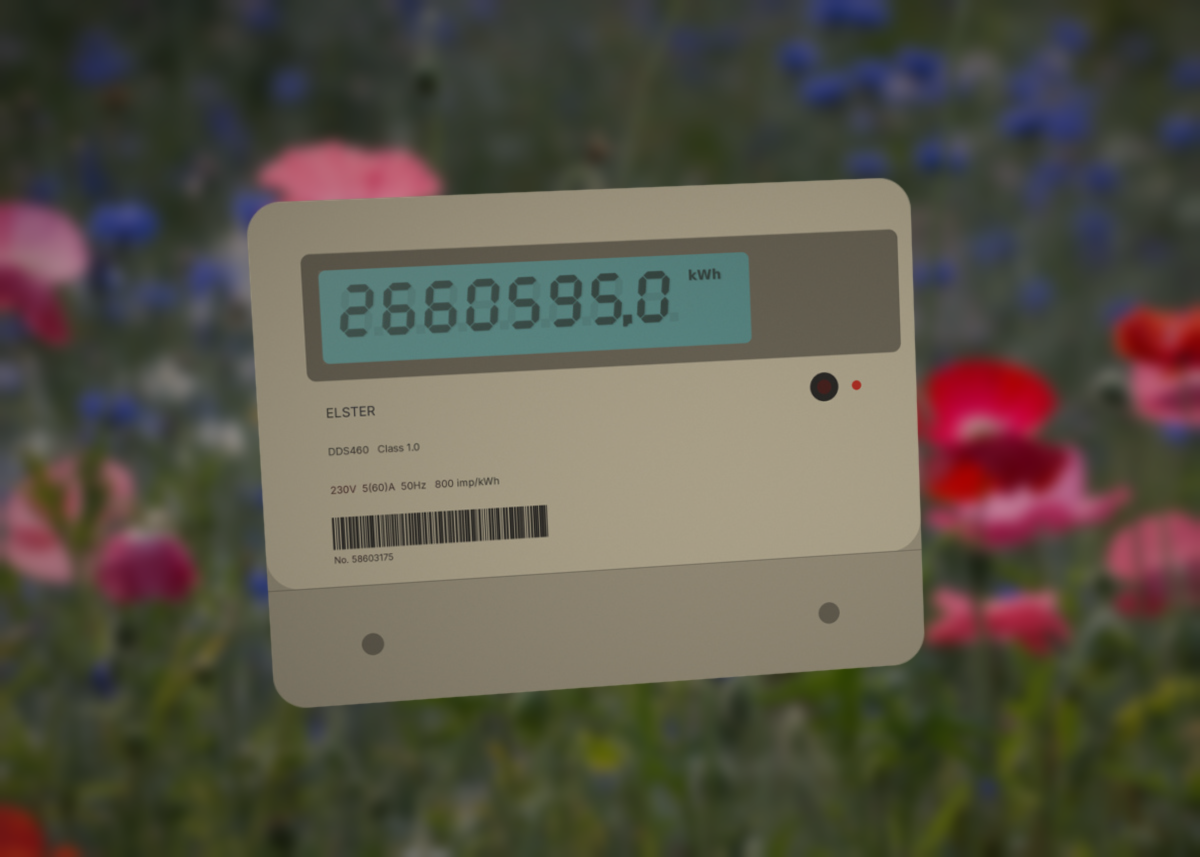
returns 2660595.0kWh
